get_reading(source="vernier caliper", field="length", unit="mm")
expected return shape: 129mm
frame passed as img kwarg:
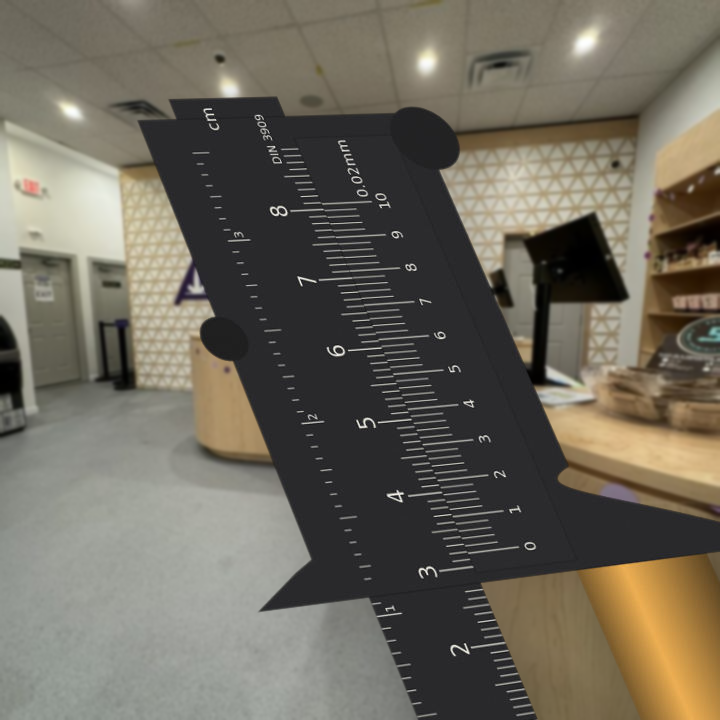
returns 31.8mm
